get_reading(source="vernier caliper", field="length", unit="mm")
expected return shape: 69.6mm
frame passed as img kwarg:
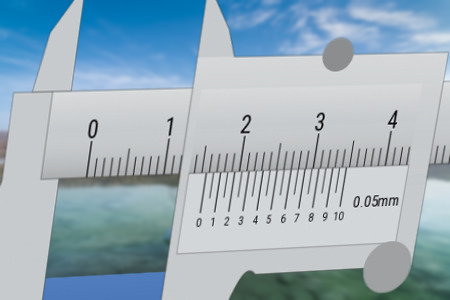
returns 15.6mm
